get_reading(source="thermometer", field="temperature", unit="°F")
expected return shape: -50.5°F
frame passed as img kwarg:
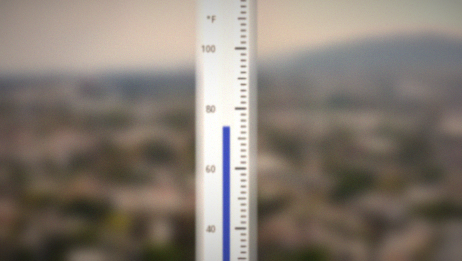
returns 74°F
